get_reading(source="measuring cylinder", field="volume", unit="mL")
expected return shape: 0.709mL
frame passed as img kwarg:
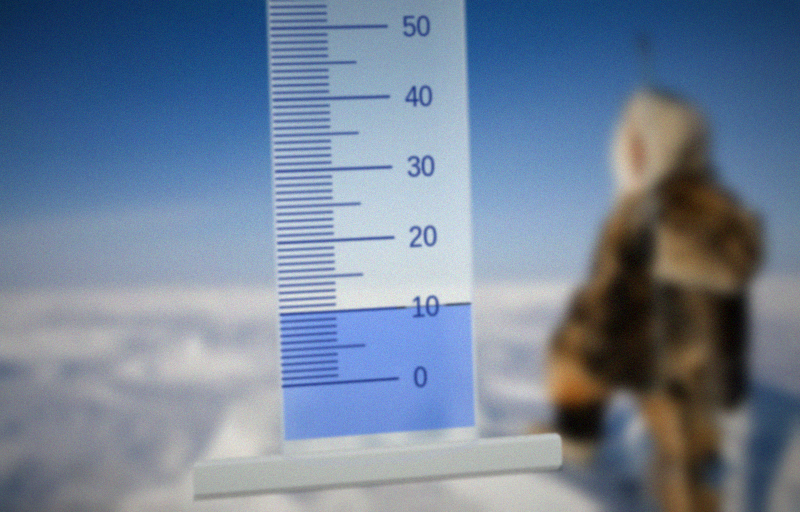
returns 10mL
